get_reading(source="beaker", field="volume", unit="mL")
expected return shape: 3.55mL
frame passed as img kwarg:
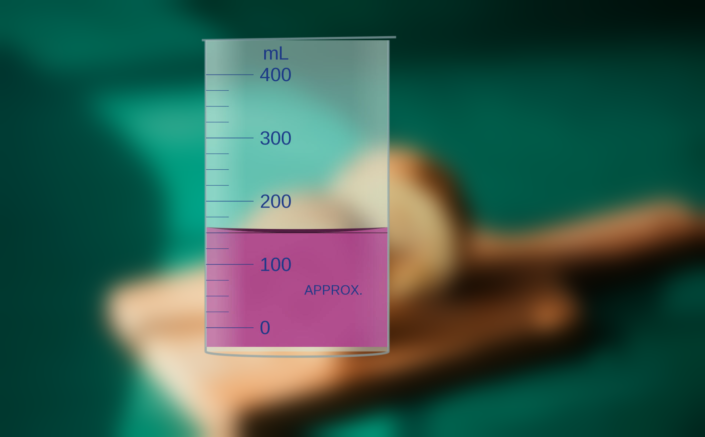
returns 150mL
